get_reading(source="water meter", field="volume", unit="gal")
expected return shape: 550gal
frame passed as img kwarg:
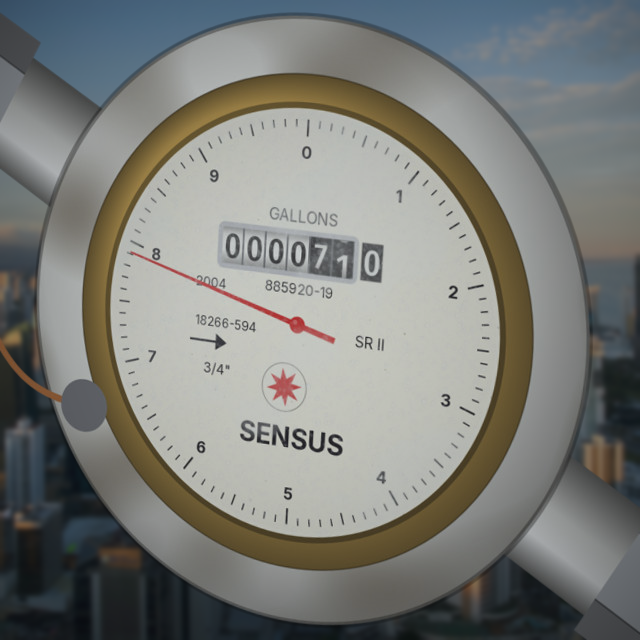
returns 707.9gal
